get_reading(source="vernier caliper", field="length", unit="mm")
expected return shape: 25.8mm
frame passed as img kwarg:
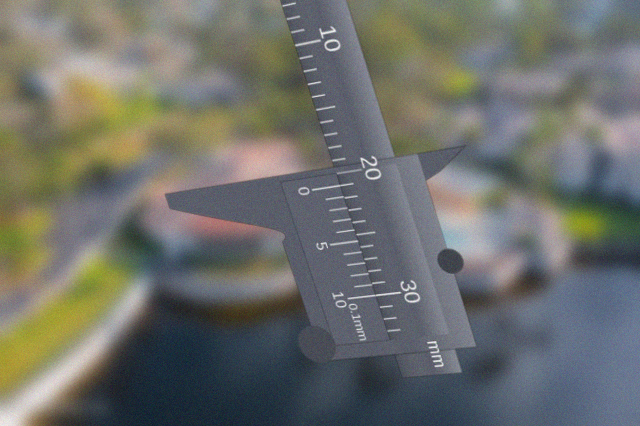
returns 21.0mm
